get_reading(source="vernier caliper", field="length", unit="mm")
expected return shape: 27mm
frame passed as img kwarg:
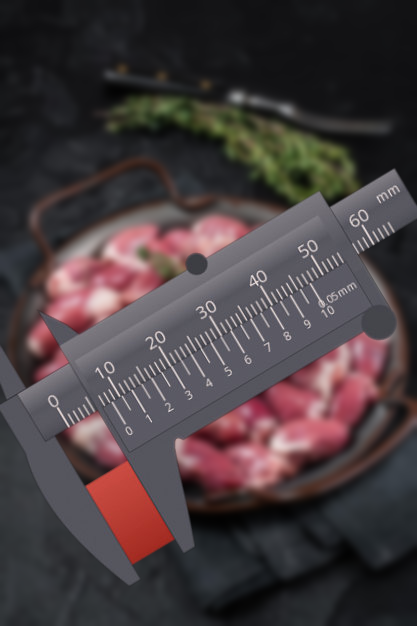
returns 8.4mm
